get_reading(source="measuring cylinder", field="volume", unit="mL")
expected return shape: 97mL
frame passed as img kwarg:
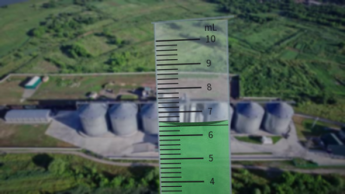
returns 6.4mL
